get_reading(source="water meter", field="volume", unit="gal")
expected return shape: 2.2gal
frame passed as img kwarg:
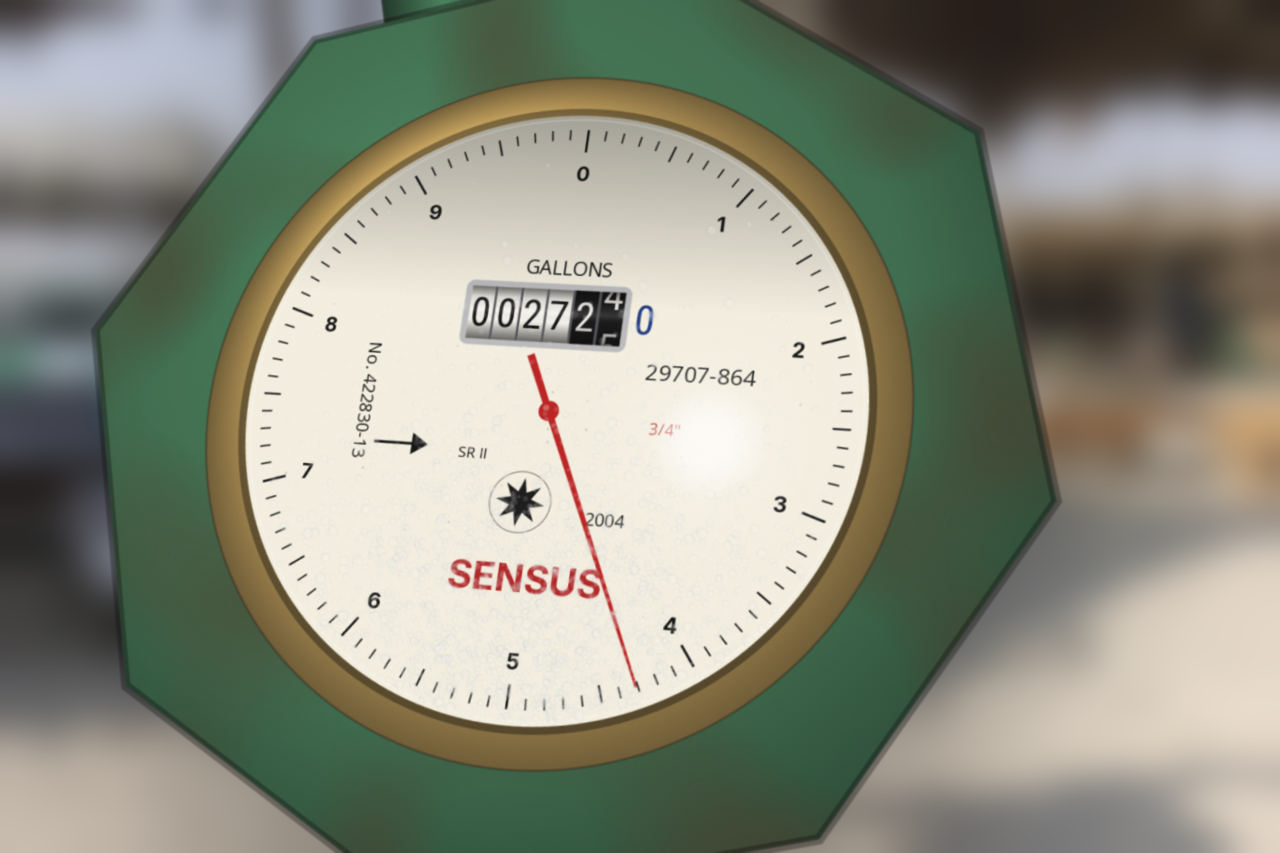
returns 27244.3gal
